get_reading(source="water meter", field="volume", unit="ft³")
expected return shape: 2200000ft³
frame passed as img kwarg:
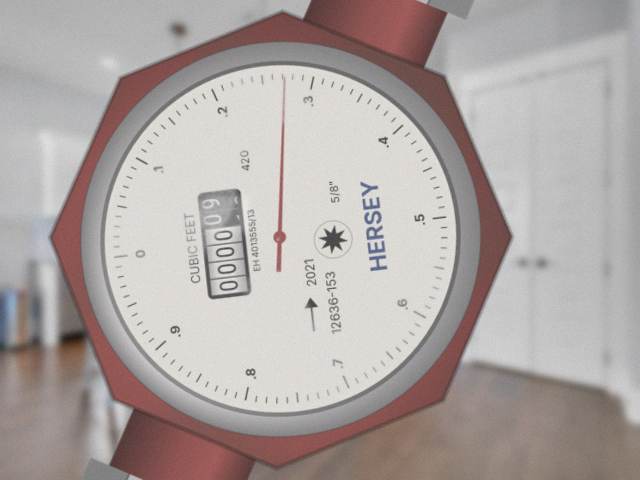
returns 9.27ft³
